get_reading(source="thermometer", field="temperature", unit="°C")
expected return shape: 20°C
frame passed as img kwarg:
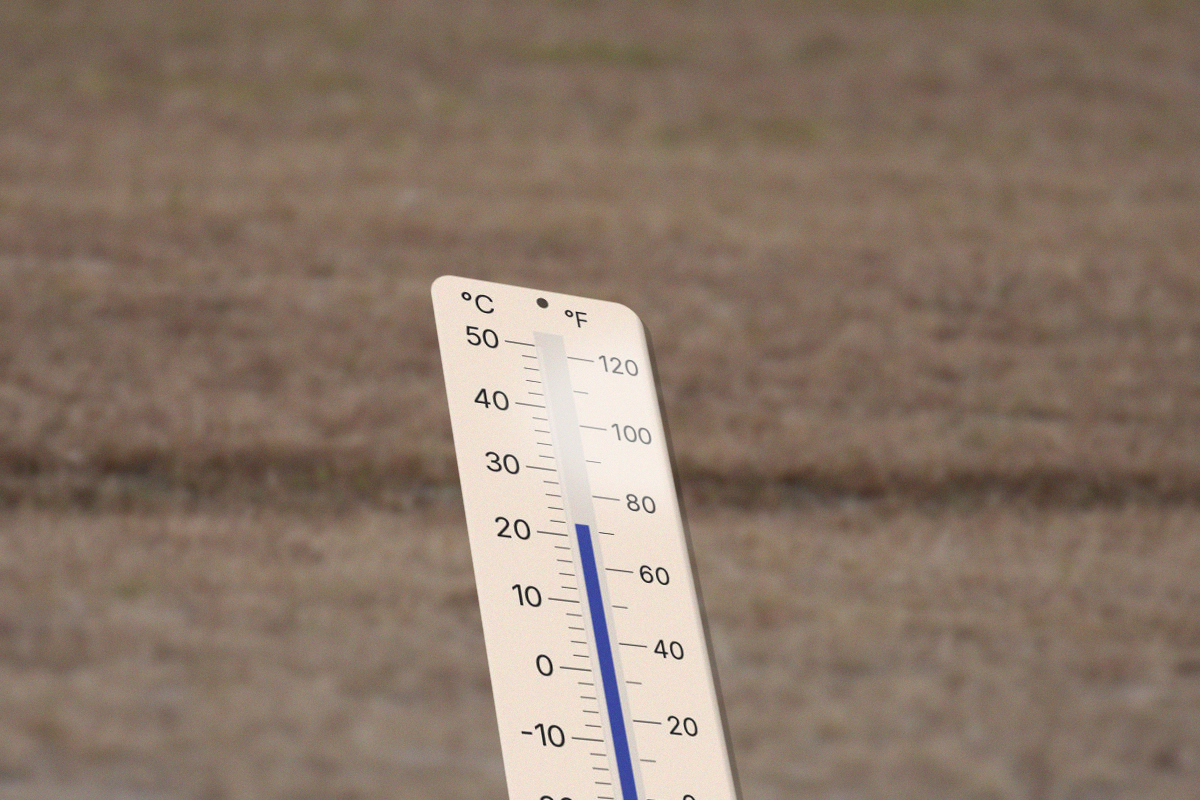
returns 22°C
